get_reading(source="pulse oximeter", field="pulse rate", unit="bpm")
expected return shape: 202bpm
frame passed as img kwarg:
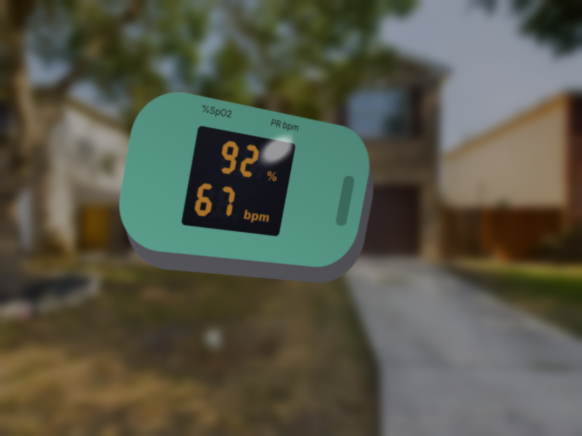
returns 67bpm
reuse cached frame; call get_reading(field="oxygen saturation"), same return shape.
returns 92%
